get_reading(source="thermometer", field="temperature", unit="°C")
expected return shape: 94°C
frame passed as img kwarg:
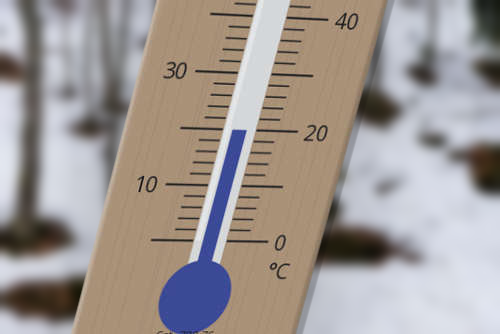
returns 20°C
